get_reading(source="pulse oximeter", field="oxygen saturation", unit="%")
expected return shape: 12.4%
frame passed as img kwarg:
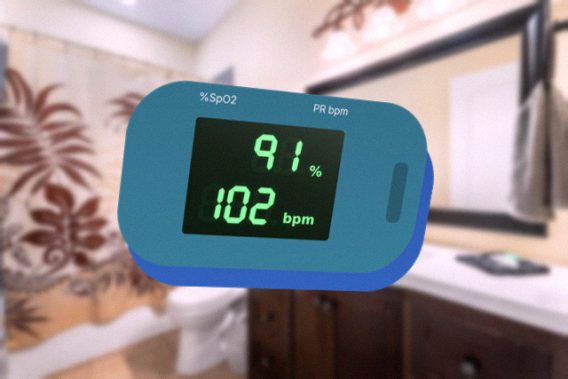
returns 91%
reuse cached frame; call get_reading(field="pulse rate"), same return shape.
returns 102bpm
